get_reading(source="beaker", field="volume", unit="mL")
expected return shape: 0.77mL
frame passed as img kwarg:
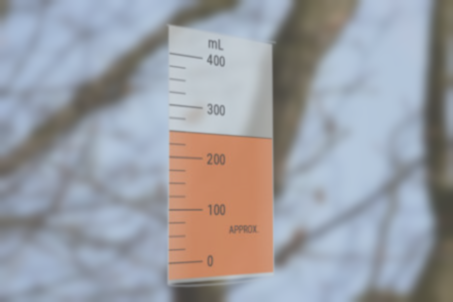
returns 250mL
